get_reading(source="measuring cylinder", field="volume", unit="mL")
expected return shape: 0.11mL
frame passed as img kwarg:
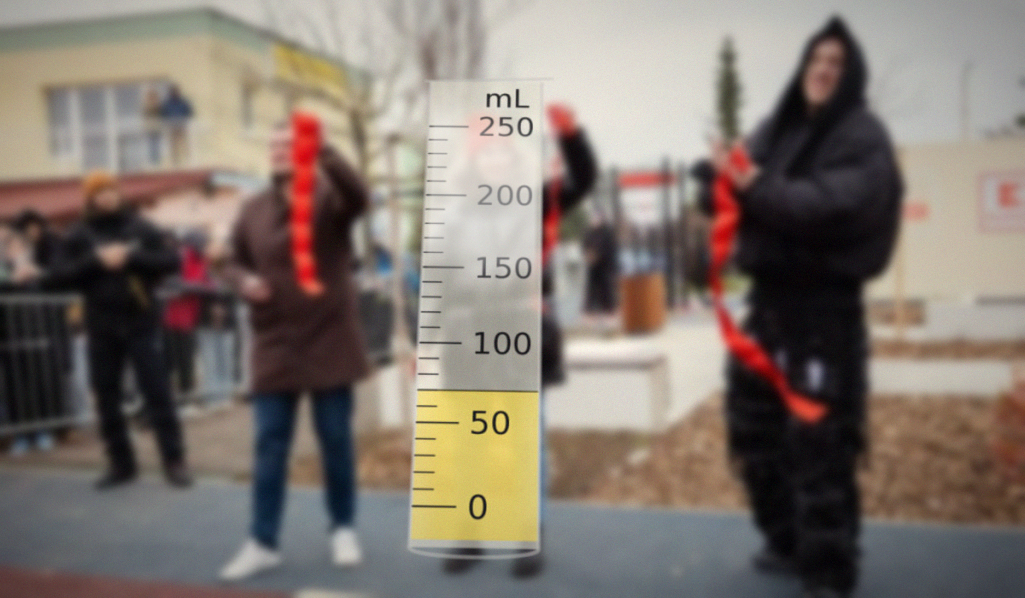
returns 70mL
